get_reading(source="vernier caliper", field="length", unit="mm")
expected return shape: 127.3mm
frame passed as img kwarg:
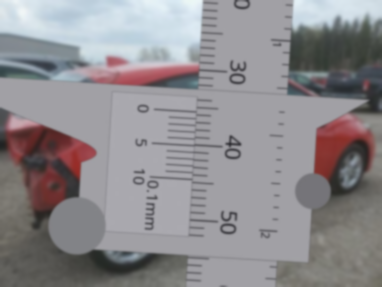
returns 35.6mm
